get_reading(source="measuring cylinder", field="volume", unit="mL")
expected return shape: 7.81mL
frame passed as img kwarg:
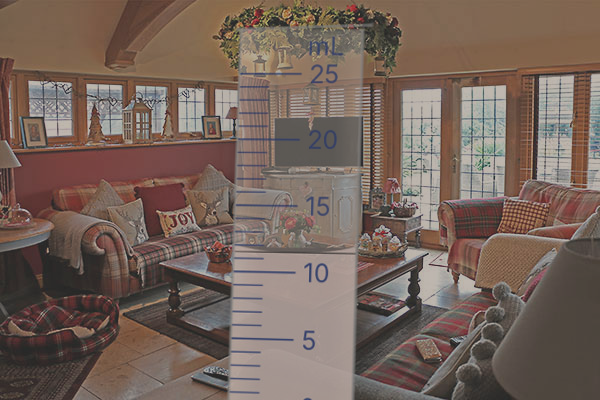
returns 11.5mL
